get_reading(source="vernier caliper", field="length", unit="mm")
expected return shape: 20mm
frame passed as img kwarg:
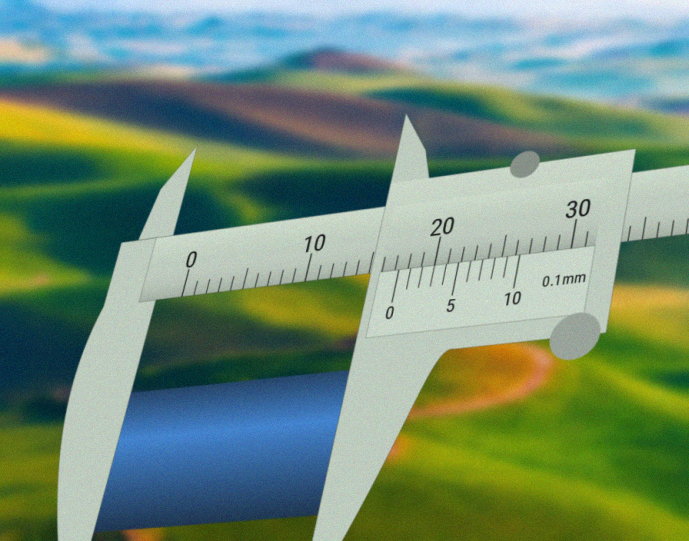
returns 17.3mm
